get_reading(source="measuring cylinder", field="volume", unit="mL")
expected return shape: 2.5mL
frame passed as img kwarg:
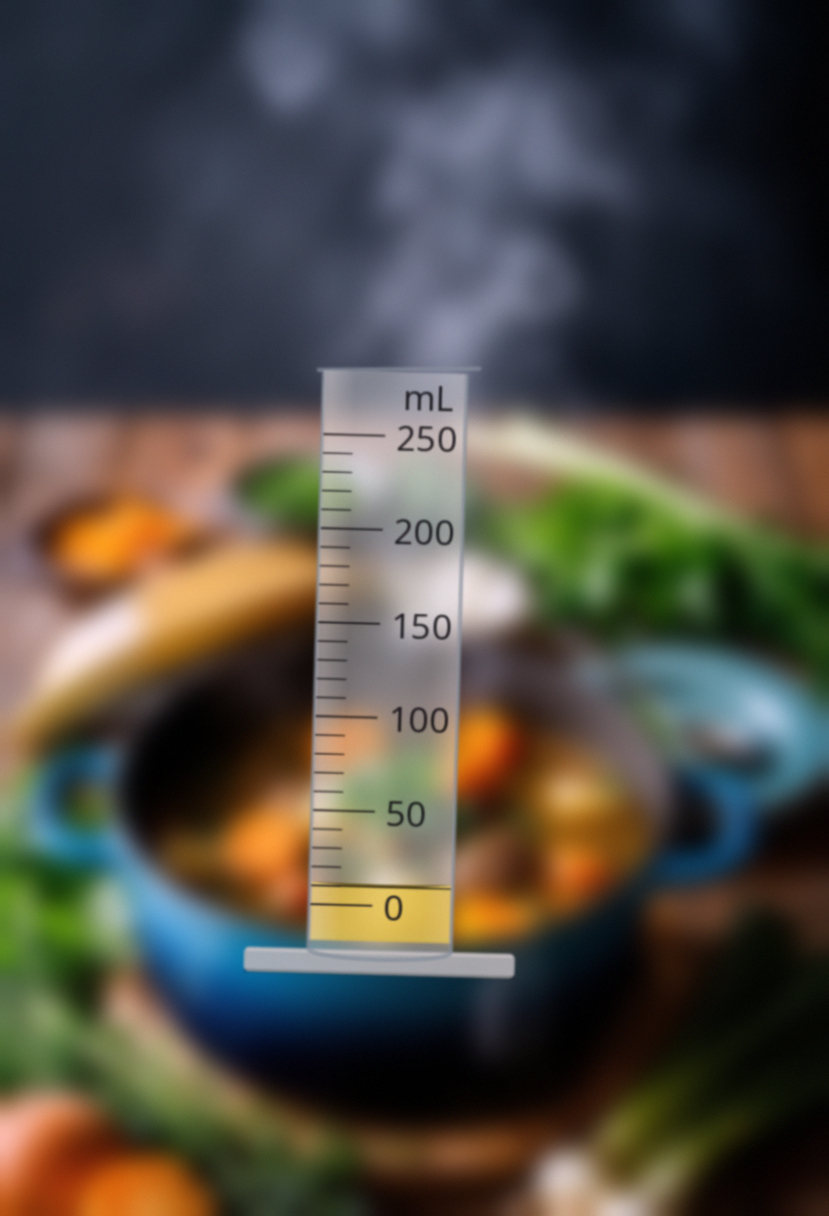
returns 10mL
